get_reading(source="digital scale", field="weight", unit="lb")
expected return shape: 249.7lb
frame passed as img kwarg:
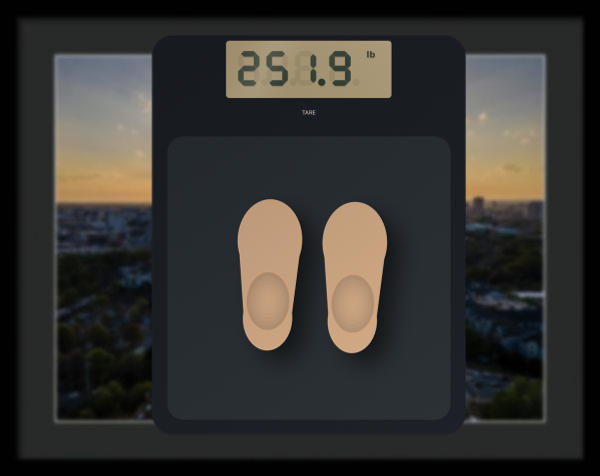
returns 251.9lb
